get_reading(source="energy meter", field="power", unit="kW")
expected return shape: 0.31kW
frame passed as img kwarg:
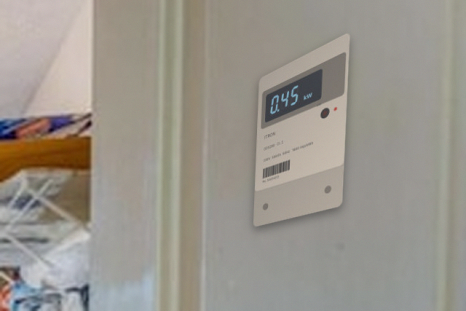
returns 0.45kW
